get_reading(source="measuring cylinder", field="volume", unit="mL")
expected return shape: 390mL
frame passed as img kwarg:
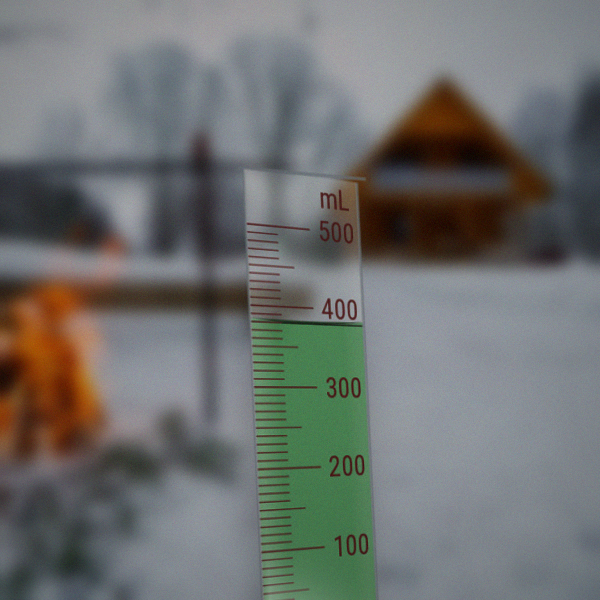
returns 380mL
